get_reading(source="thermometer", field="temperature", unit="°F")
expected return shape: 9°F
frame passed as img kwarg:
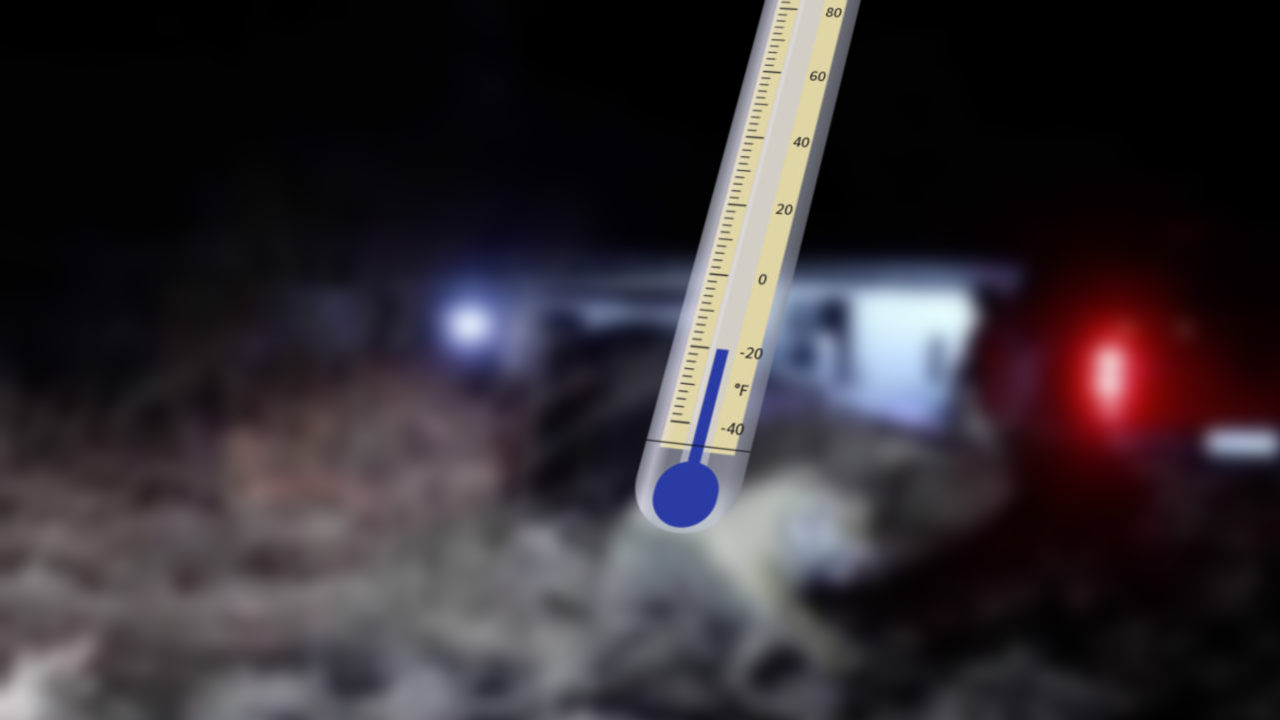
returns -20°F
